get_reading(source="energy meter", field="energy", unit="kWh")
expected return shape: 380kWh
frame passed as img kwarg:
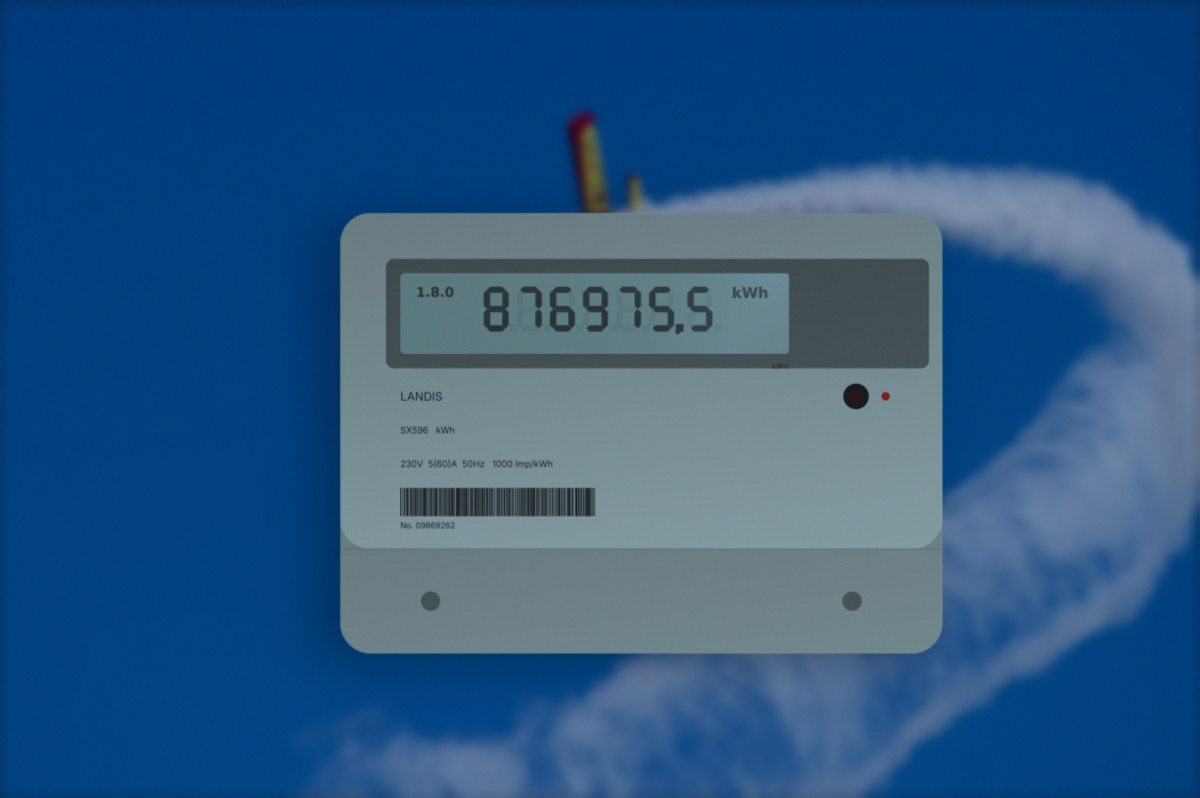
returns 876975.5kWh
